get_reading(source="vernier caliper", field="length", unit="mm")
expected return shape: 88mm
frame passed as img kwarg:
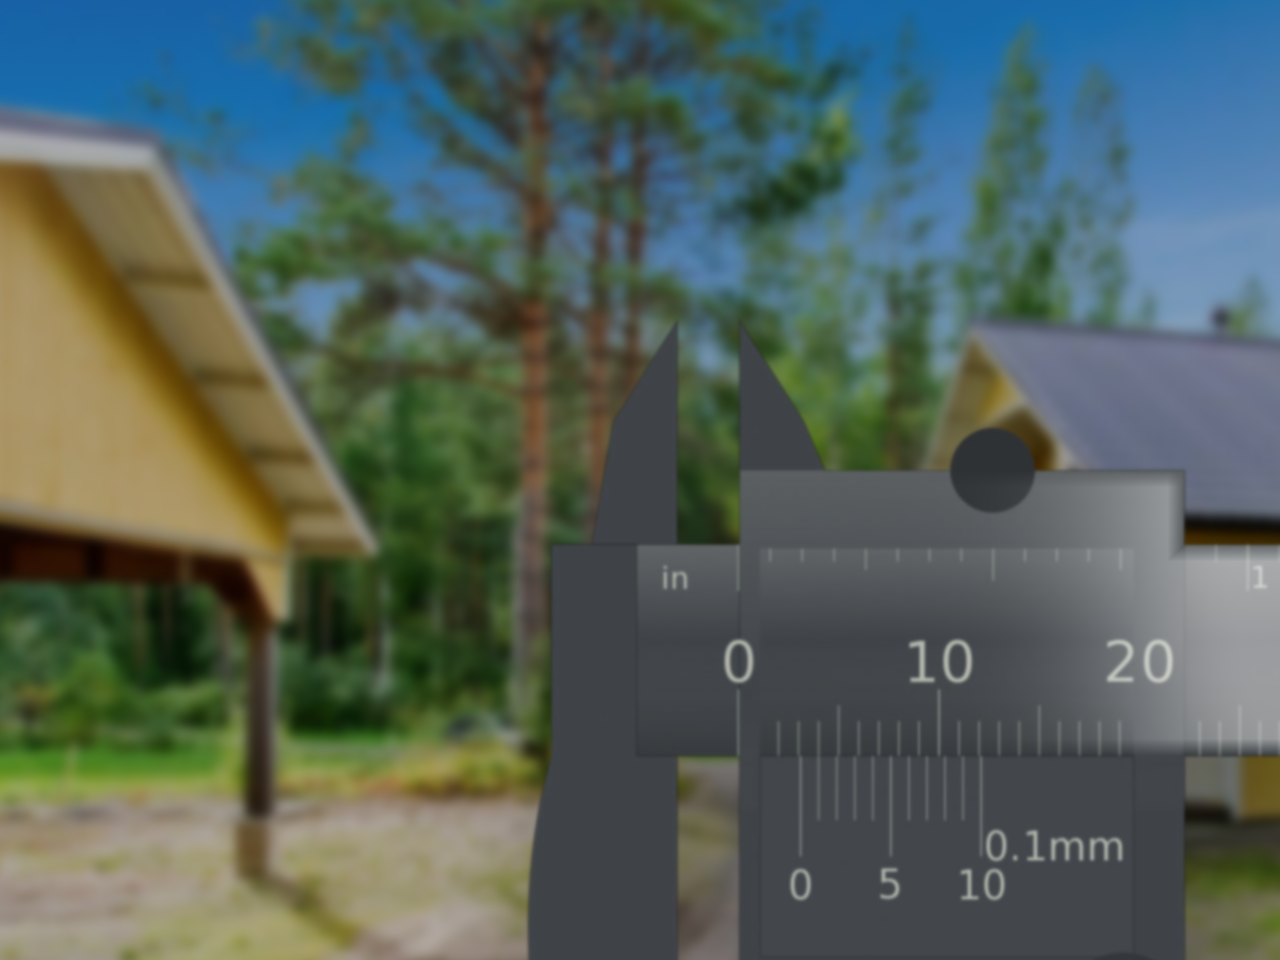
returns 3.1mm
